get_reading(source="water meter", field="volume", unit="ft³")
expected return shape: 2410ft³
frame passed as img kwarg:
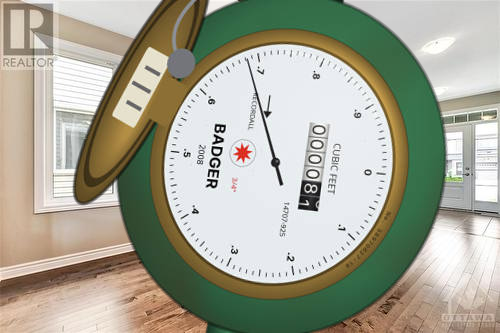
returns 80.68ft³
